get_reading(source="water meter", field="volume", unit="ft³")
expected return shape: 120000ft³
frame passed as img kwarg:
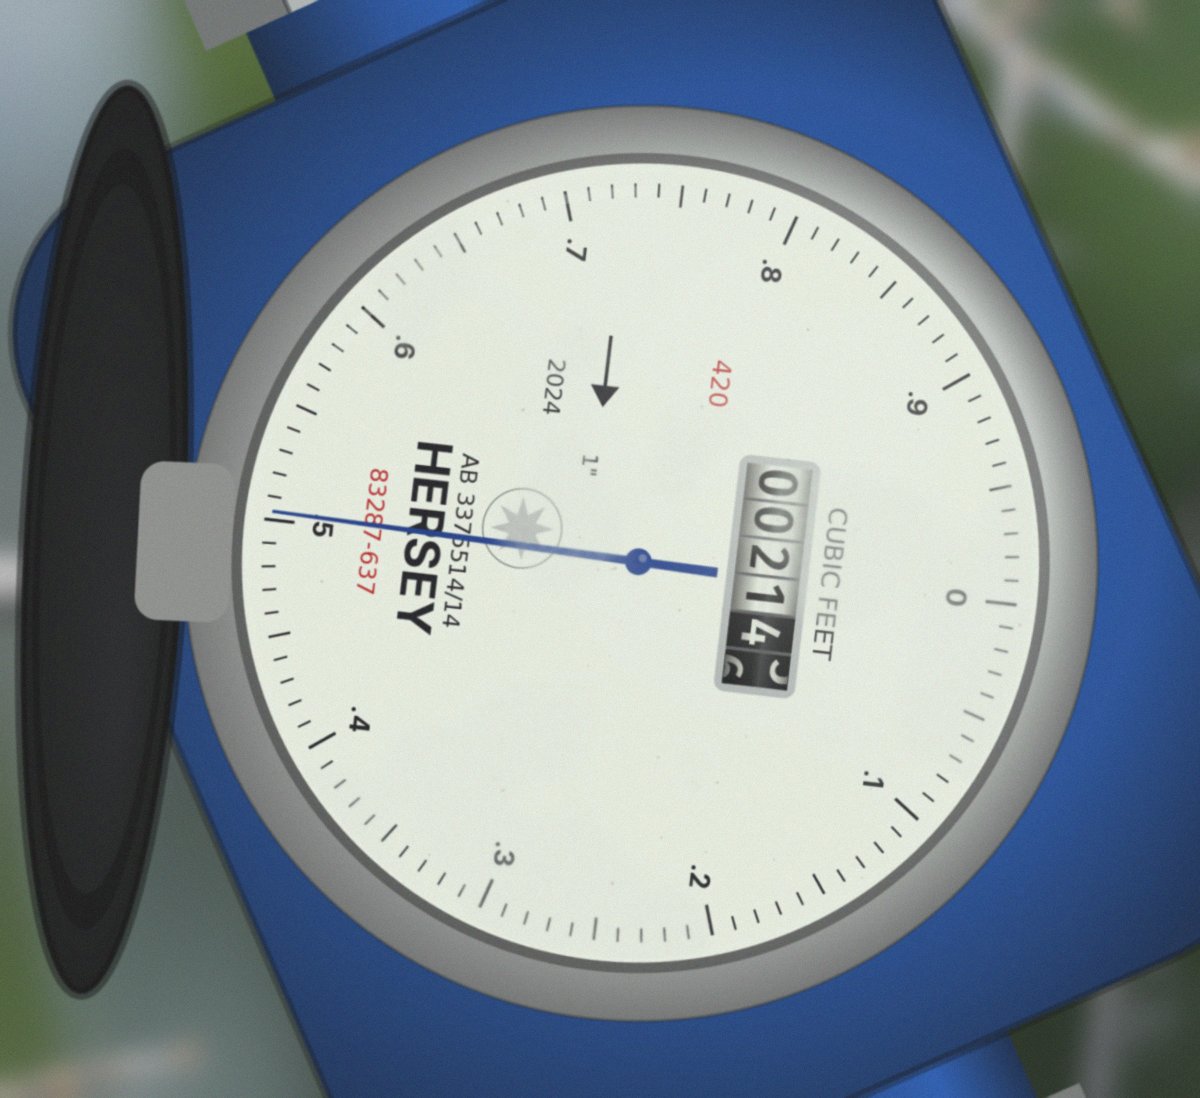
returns 2145.50ft³
